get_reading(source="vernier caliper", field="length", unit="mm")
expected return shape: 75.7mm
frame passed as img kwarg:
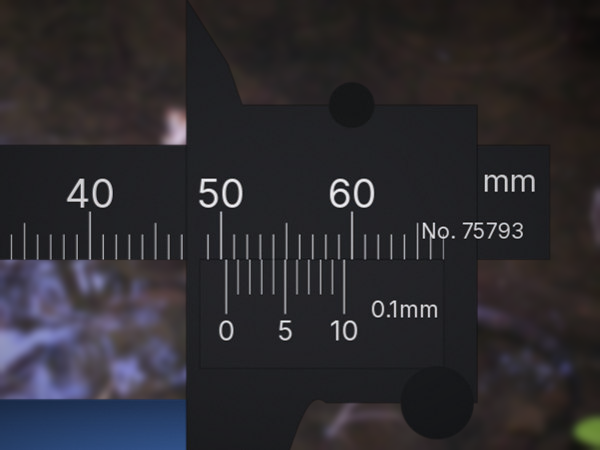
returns 50.4mm
